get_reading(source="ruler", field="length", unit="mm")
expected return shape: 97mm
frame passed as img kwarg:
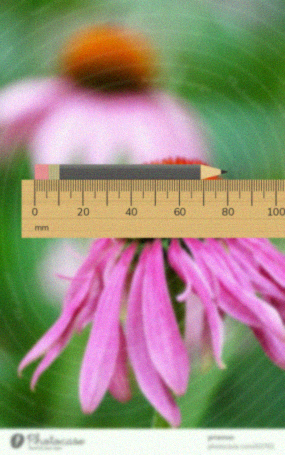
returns 80mm
